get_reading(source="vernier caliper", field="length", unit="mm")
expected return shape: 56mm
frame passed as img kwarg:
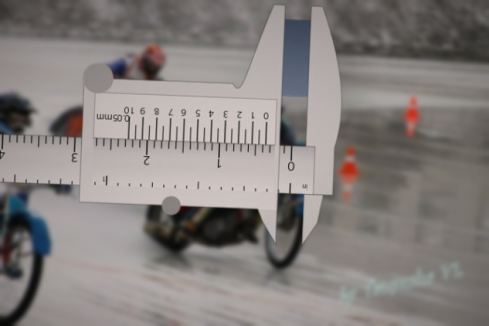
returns 3.6mm
